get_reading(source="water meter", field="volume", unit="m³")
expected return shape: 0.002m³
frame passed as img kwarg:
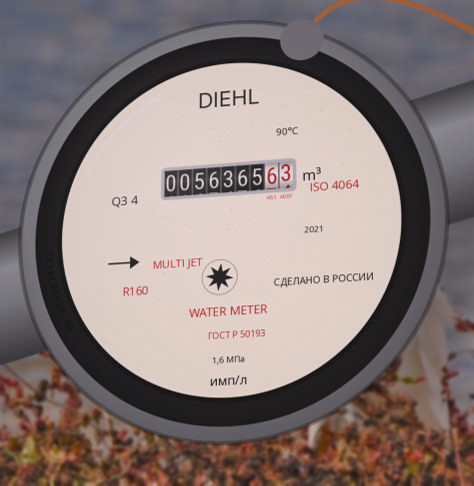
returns 56365.63m³
